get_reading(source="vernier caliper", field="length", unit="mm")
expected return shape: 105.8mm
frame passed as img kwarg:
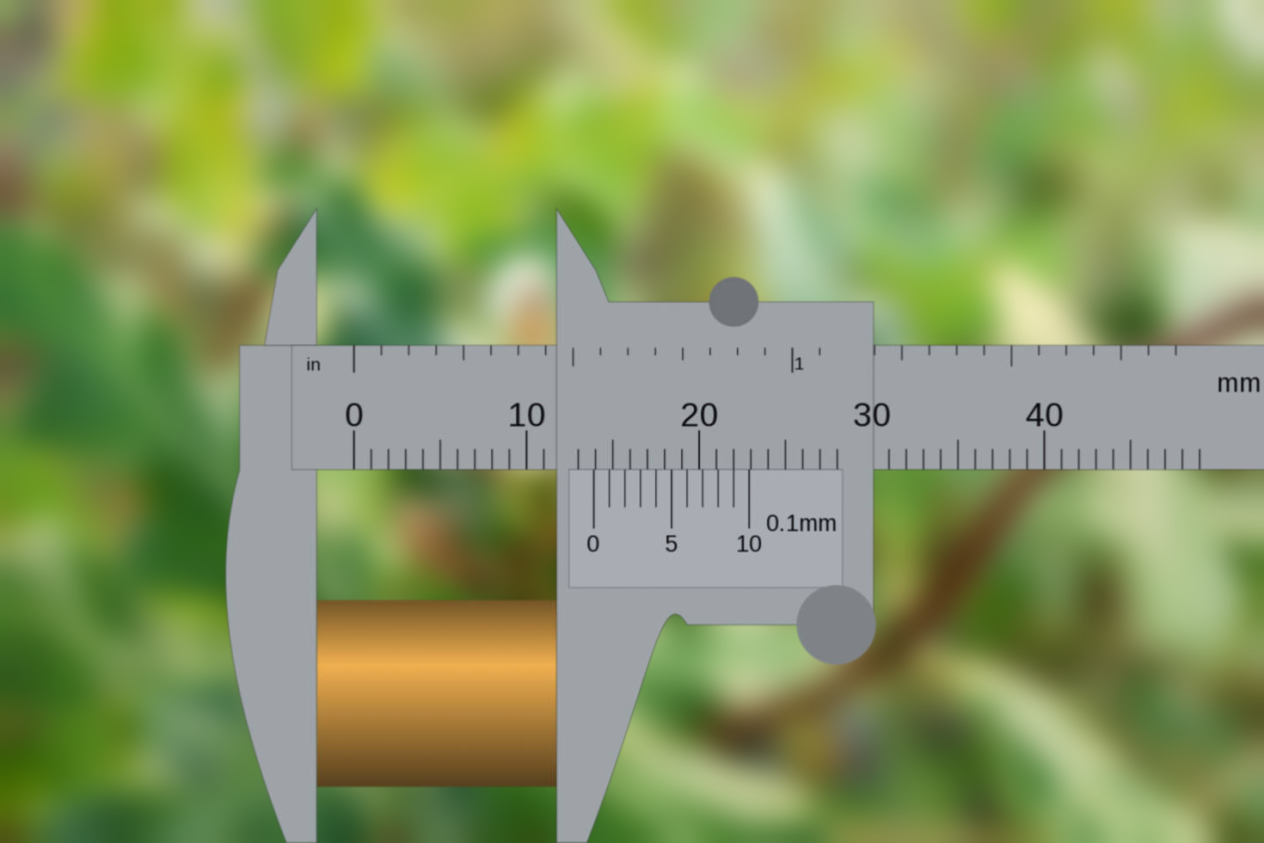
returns 13.9mm
